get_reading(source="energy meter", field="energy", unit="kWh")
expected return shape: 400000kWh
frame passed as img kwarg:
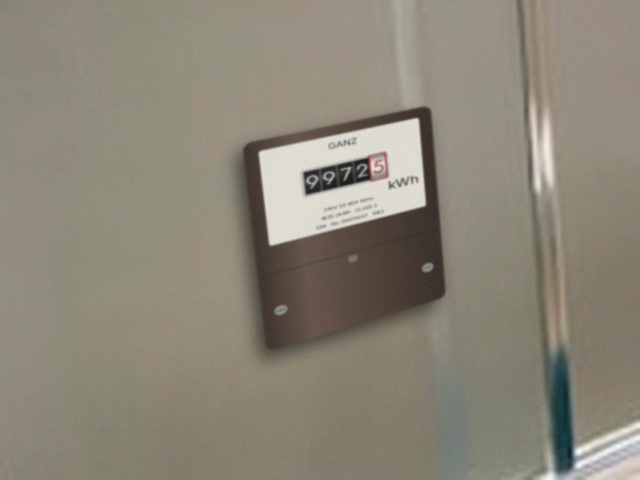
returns 9972.5kWh
